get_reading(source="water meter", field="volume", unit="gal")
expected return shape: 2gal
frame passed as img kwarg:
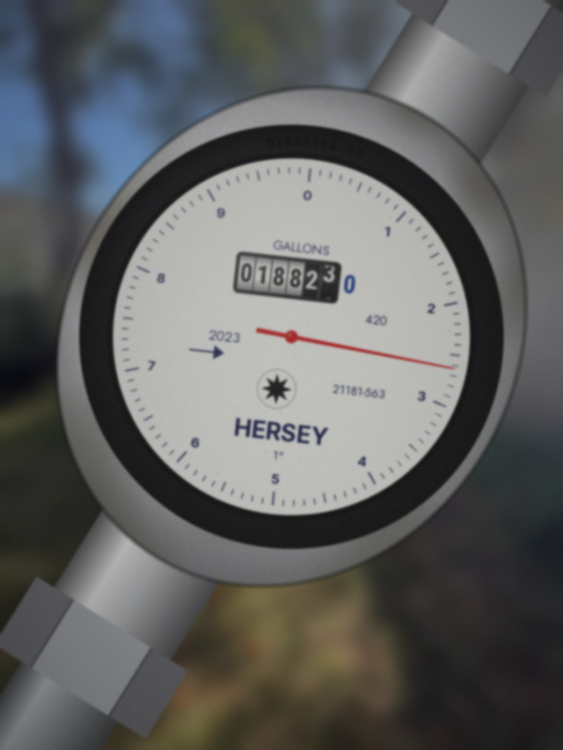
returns 188232.6gal
